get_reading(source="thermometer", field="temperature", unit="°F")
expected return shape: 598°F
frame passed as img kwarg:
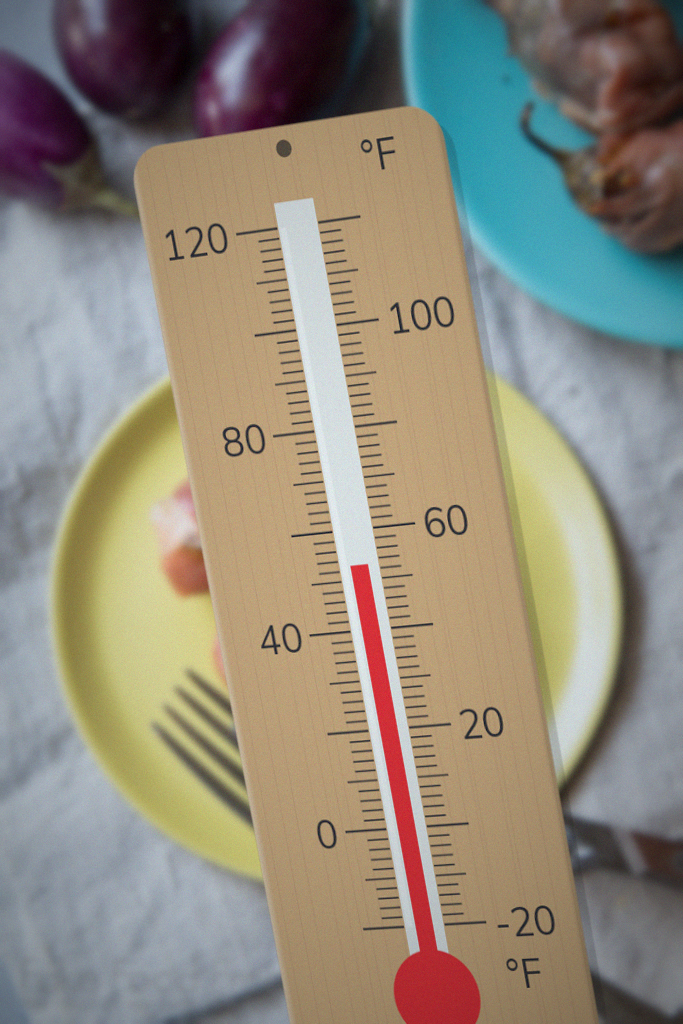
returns 53°F
